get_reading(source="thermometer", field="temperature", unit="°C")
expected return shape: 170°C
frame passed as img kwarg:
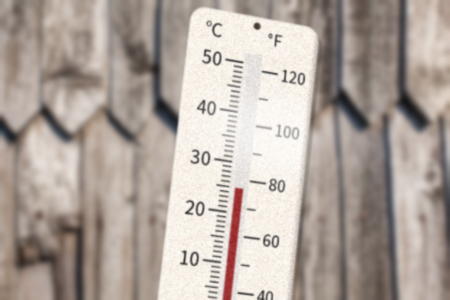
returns 25°C
